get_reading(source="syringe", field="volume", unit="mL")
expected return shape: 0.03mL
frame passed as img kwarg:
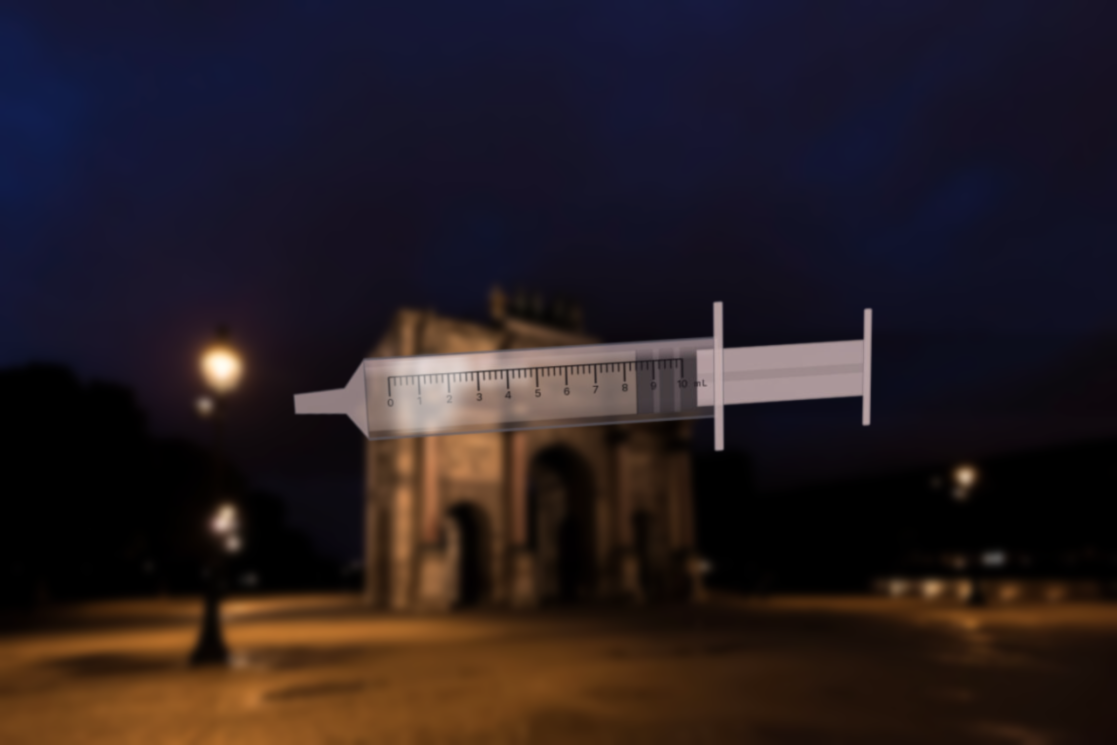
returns 8.4mL
